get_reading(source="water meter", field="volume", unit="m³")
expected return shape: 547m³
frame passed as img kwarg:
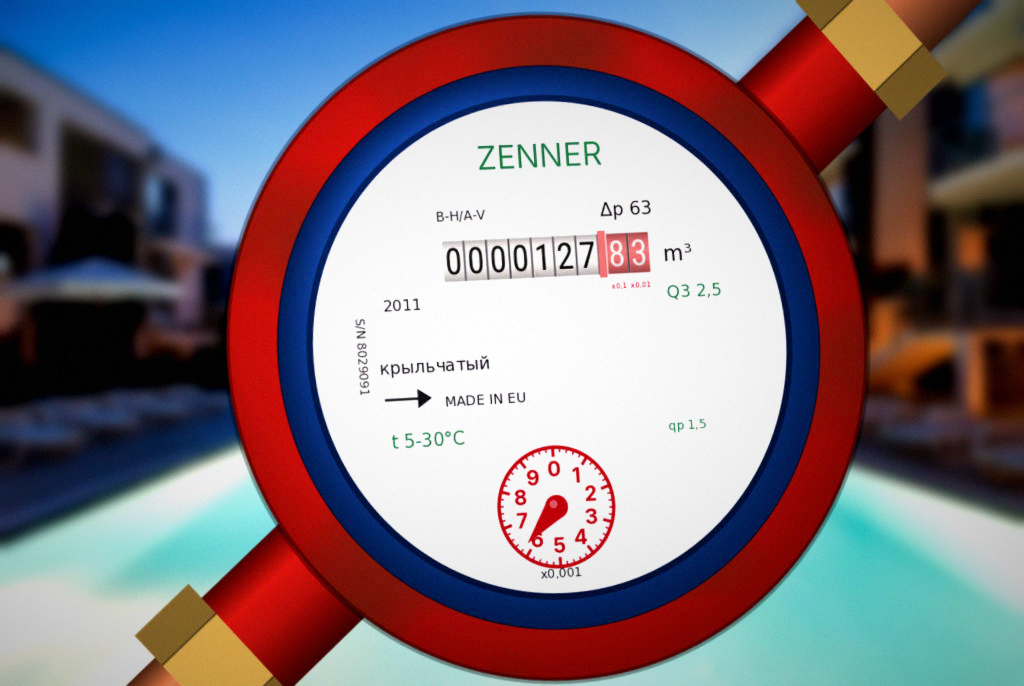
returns 127.836m³
